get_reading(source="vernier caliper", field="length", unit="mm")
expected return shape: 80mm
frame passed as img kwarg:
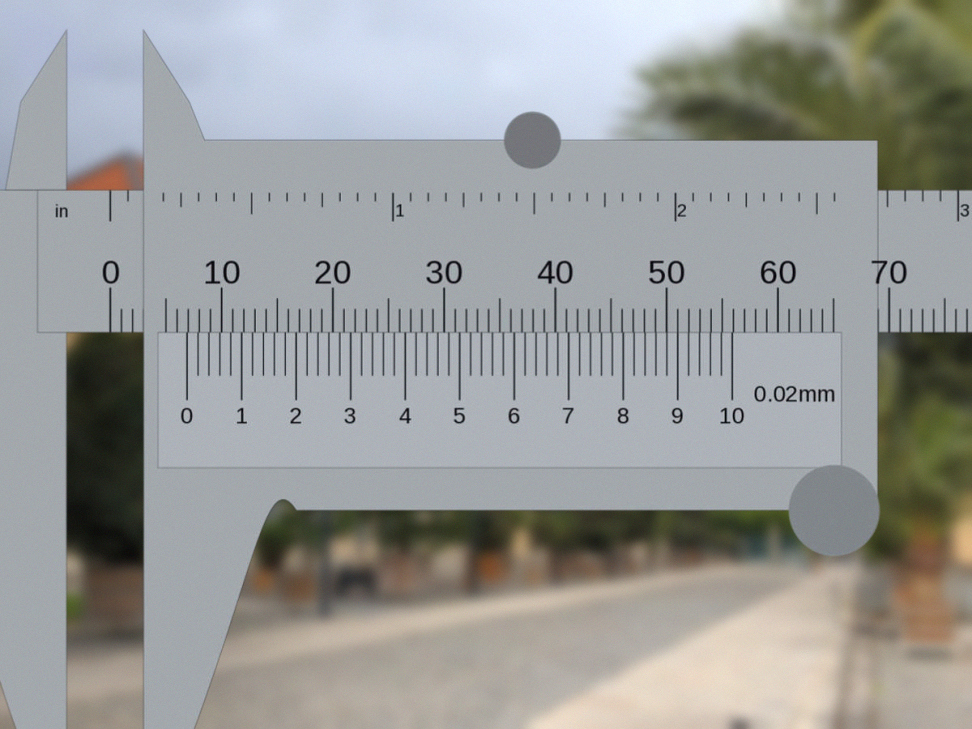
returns 6.9mm
